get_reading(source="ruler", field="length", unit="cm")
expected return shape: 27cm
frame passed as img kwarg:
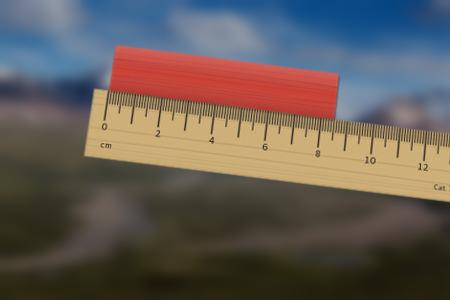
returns 8.5cm
